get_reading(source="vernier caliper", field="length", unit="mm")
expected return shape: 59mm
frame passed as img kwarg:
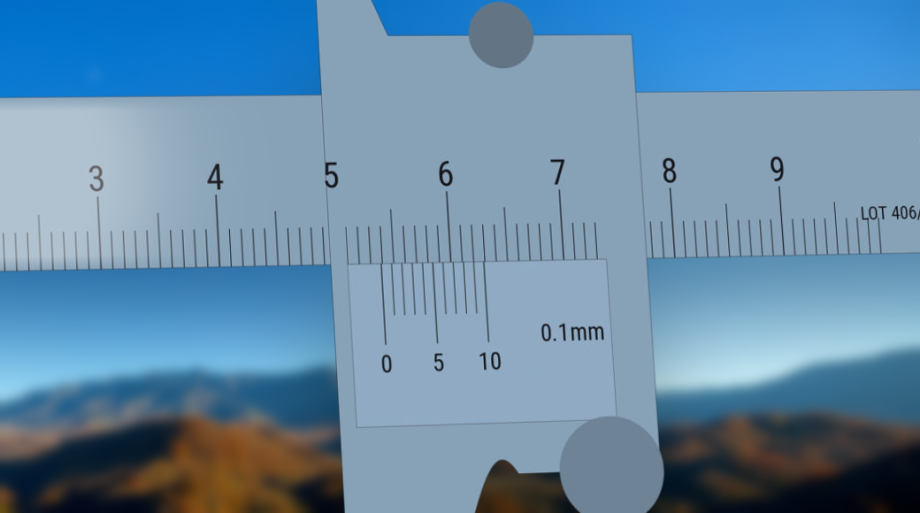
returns 53.9mm
